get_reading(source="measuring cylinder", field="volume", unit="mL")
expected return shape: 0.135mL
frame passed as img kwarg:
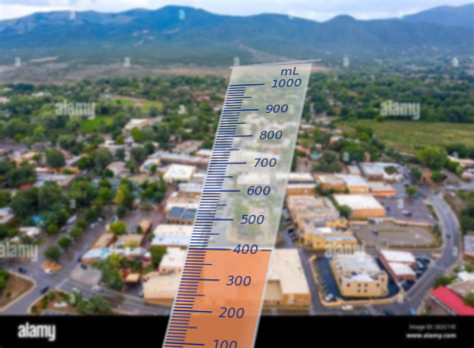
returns 400mL
